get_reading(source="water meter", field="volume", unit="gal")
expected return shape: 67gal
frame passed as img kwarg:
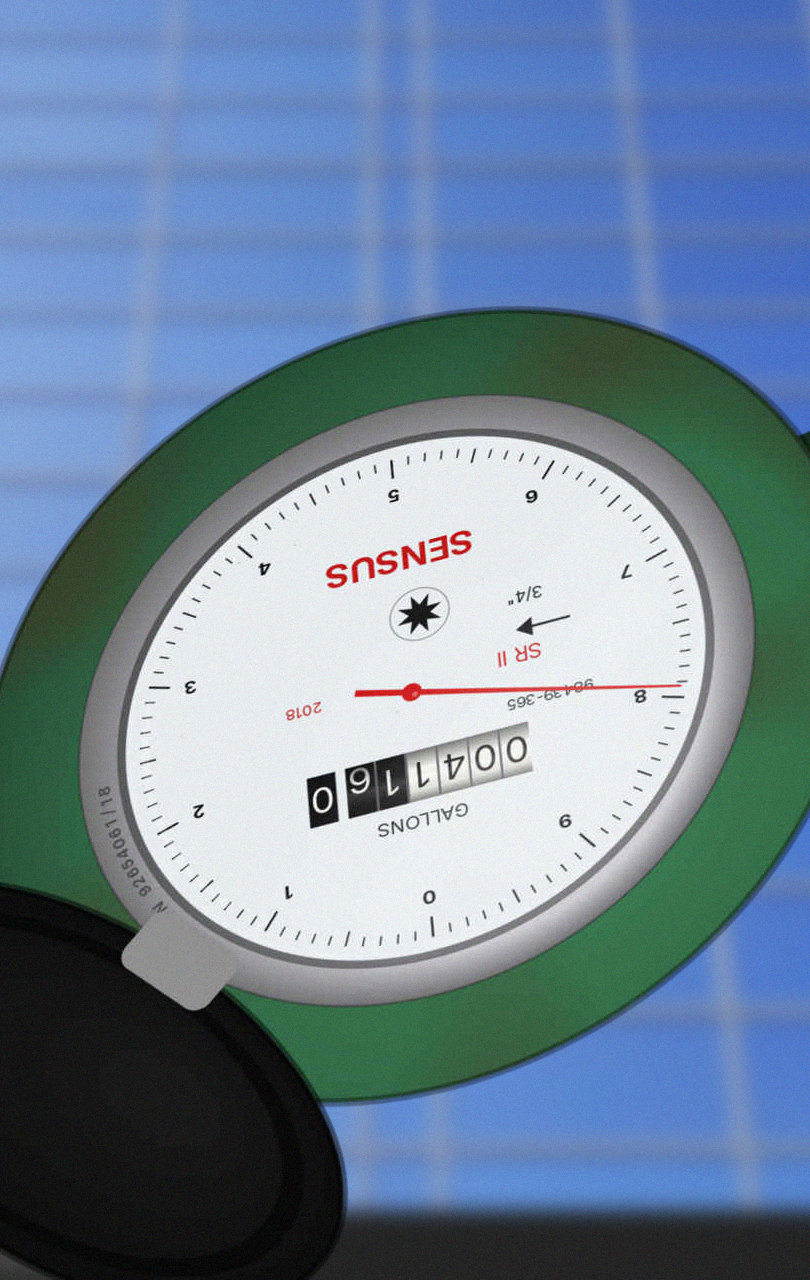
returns 41157.9gal
